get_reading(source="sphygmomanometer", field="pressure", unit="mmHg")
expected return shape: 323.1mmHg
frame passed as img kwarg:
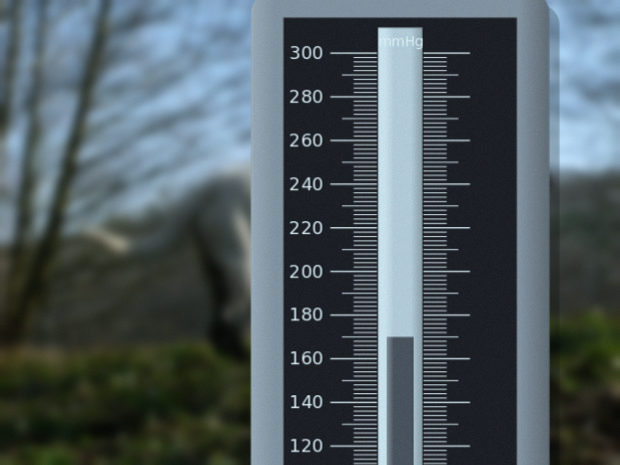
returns 170mmHg
